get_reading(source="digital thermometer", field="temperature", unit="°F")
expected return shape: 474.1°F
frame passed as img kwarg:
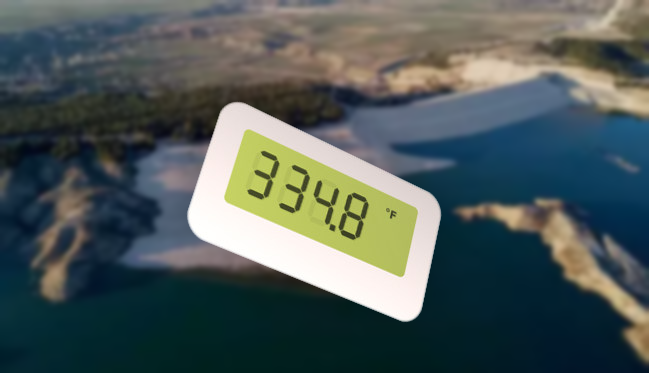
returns 334.8°F
